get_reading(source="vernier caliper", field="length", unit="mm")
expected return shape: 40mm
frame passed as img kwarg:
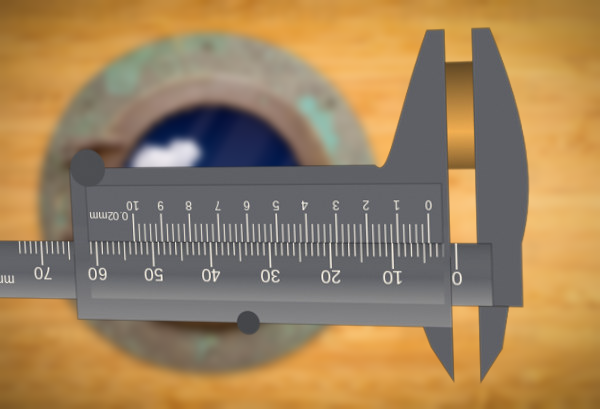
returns 4.2mm
